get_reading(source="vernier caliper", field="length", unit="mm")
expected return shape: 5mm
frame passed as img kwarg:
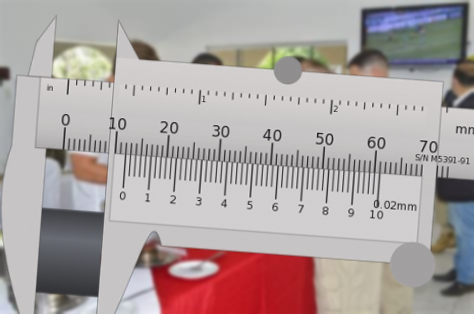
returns 12.0mm
